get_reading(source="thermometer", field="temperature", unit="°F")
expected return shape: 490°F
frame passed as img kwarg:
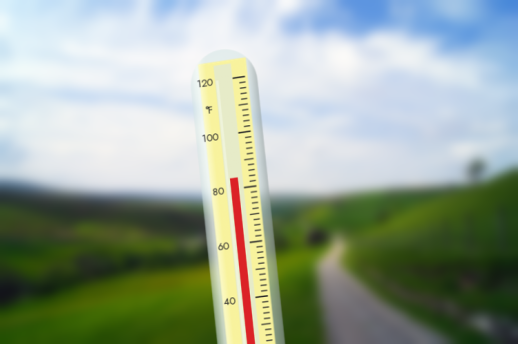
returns 84°F
